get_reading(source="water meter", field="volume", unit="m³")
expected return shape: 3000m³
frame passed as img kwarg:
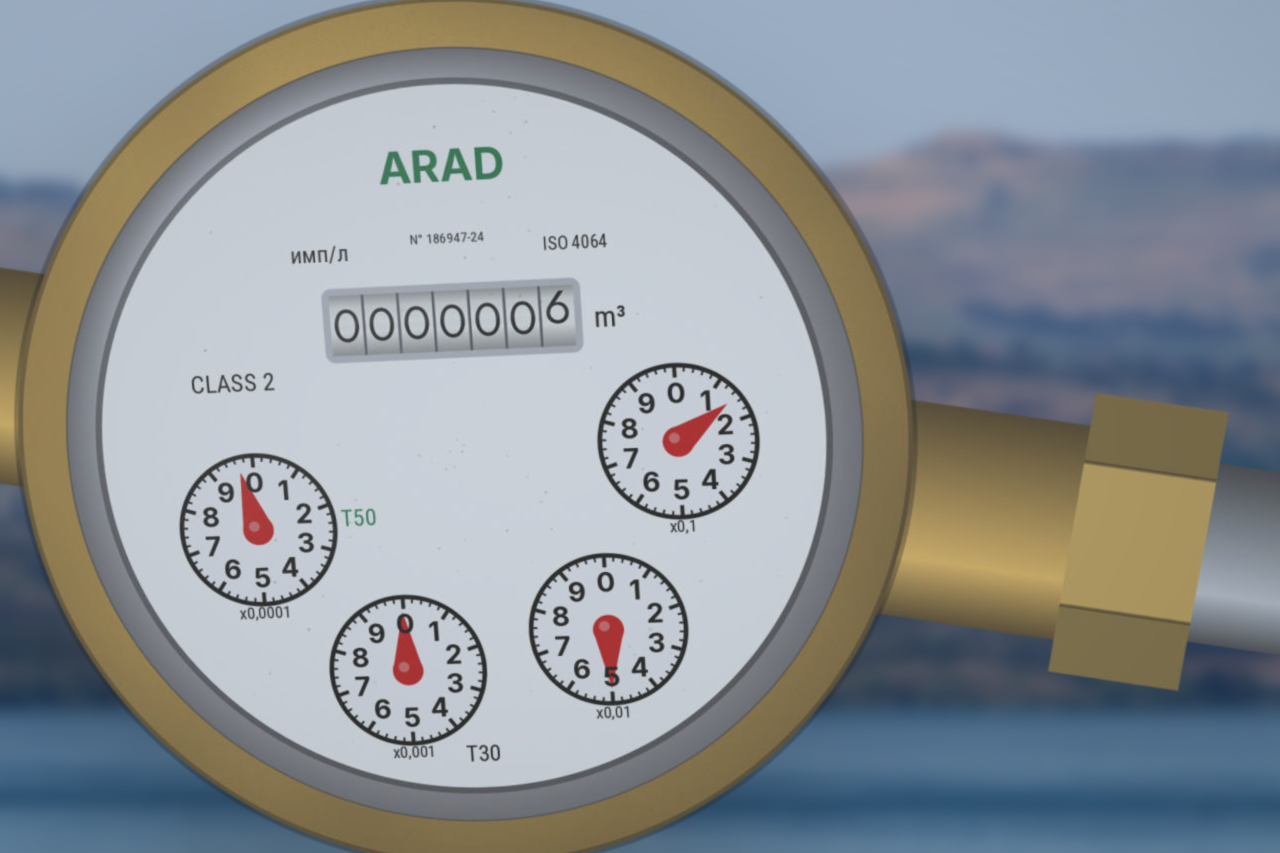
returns 6.1499m³
